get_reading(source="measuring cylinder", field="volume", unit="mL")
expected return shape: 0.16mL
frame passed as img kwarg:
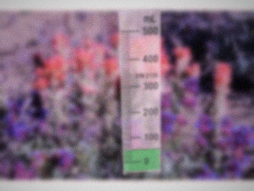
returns 50mL
